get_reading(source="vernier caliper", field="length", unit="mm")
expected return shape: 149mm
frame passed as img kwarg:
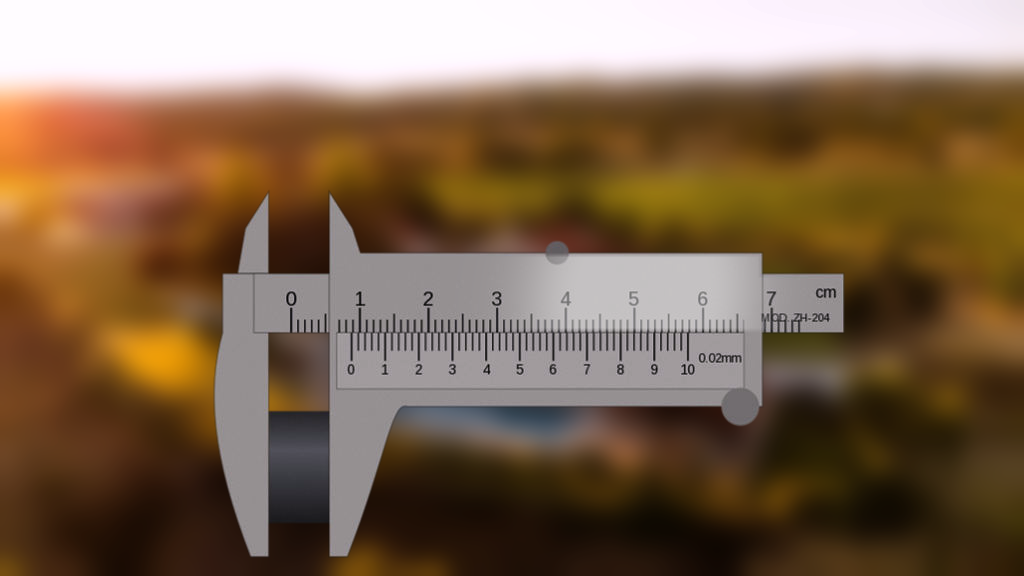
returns 8.8mm
